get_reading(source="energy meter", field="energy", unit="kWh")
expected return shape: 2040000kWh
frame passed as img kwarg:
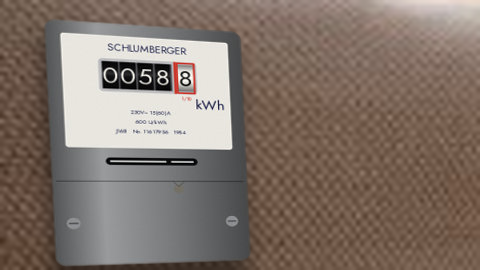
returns 58.8kWh
